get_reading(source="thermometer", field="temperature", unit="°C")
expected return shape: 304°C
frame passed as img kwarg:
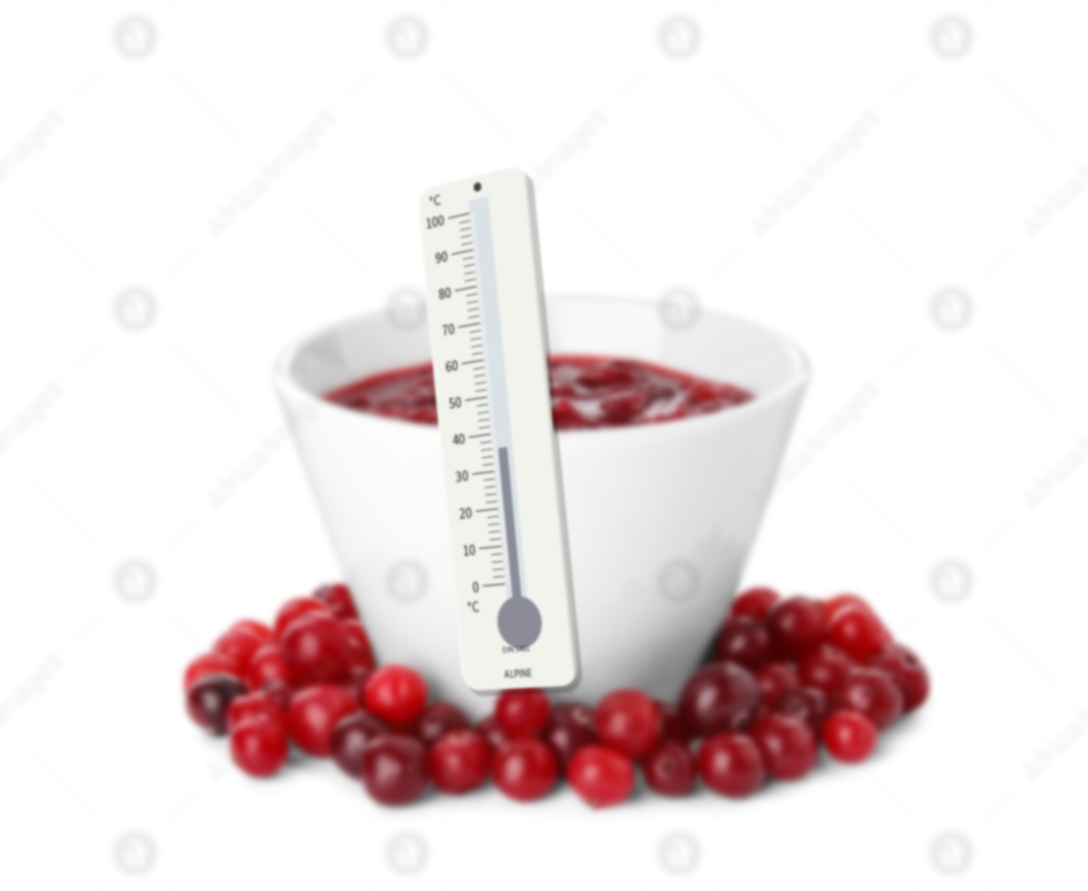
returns 36°C
